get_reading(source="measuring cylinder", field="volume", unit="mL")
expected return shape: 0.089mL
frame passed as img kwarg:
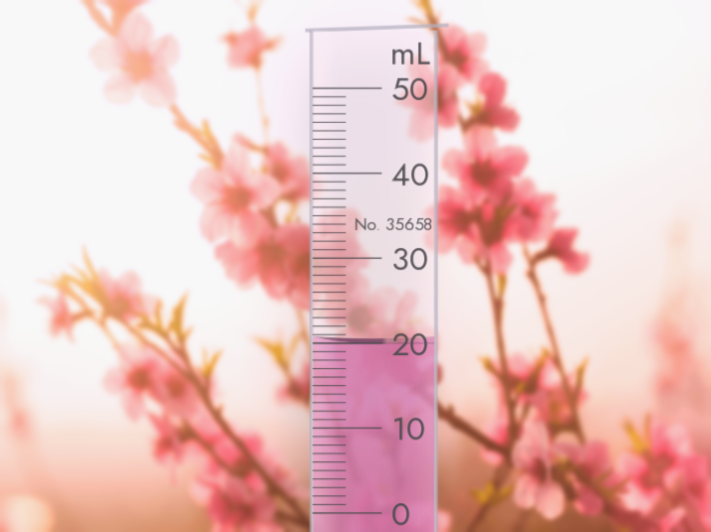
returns 20mL
